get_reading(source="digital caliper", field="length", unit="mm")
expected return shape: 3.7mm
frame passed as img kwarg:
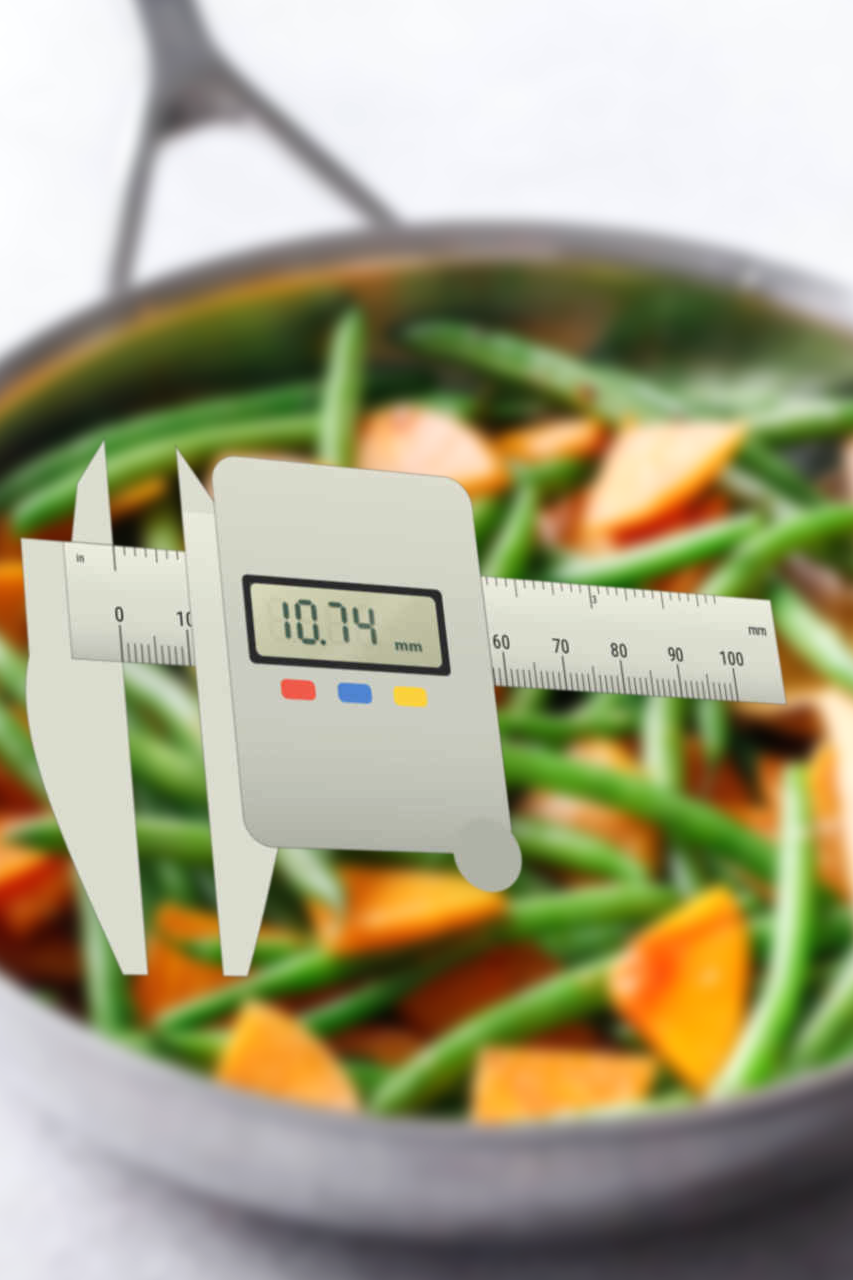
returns 10.74mm
